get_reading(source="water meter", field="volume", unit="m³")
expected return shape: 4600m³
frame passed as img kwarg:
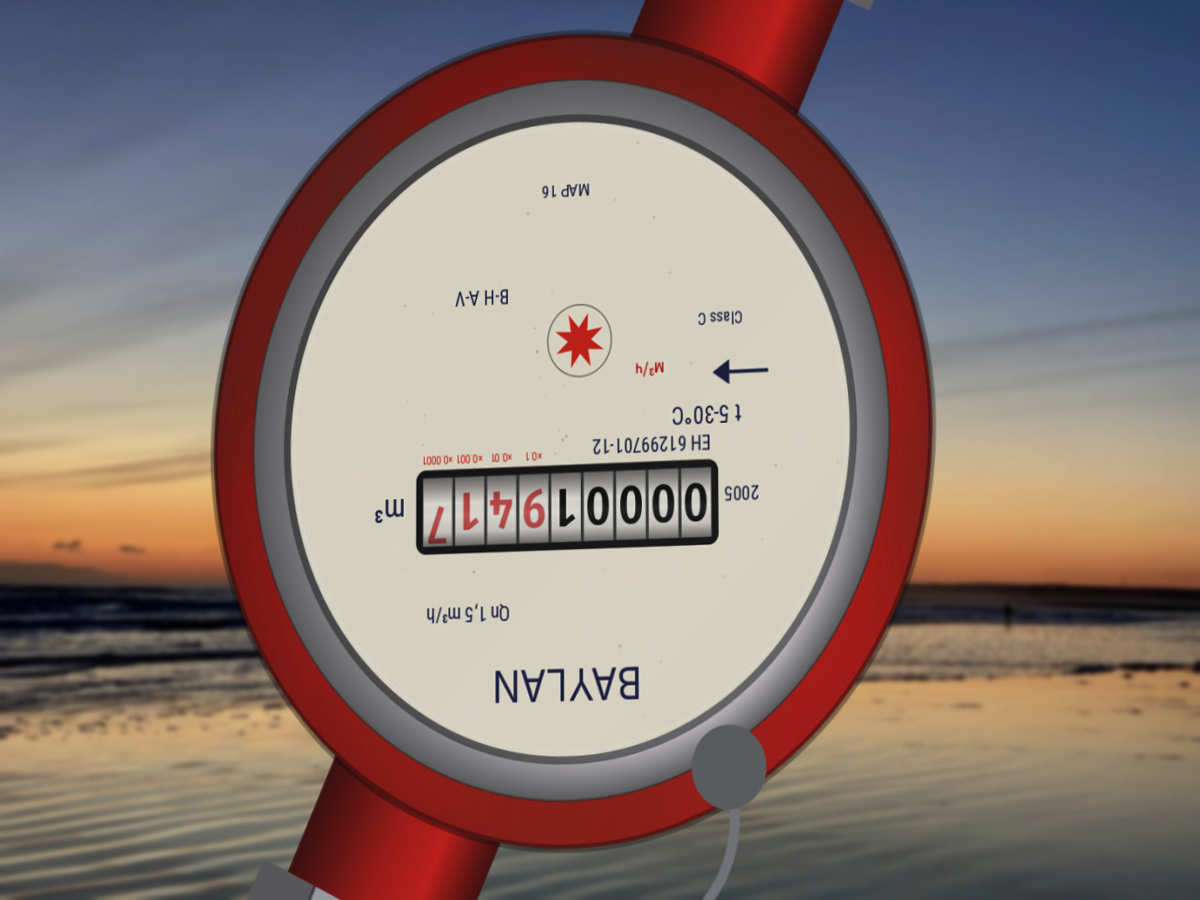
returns 1.9417m³
